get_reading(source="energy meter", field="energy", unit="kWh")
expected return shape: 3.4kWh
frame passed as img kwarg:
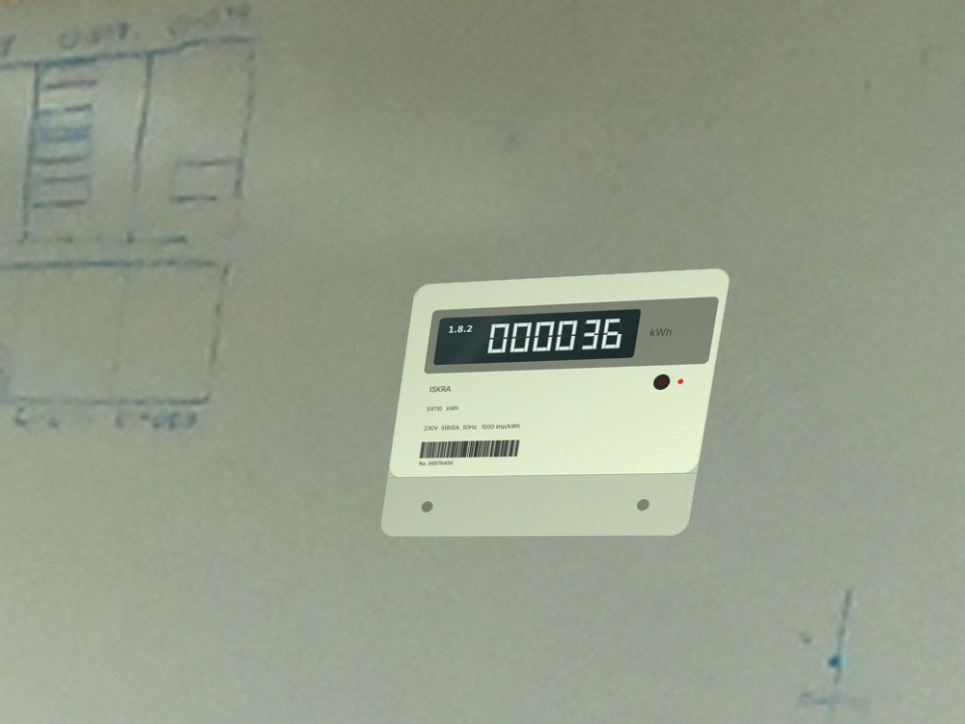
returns 36kWh
